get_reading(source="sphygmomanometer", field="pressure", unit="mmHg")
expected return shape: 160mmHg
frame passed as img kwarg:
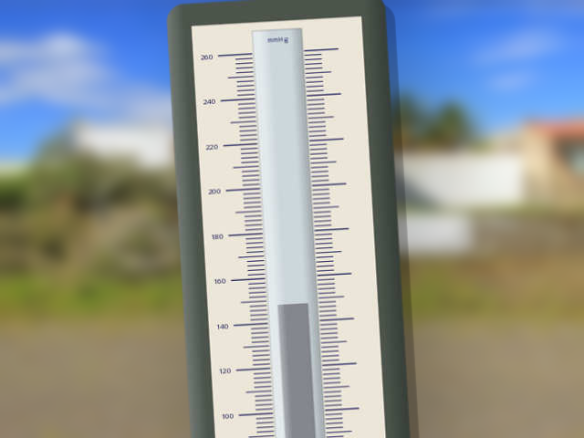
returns 148mmHg
